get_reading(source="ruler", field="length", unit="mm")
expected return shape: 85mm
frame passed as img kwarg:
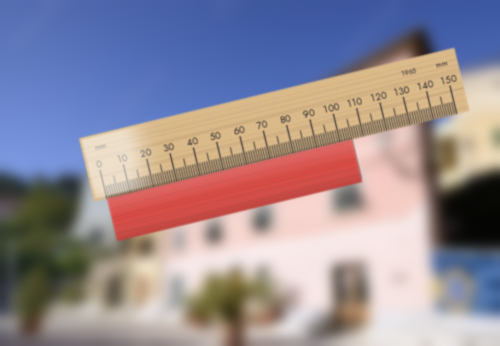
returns 105mm
